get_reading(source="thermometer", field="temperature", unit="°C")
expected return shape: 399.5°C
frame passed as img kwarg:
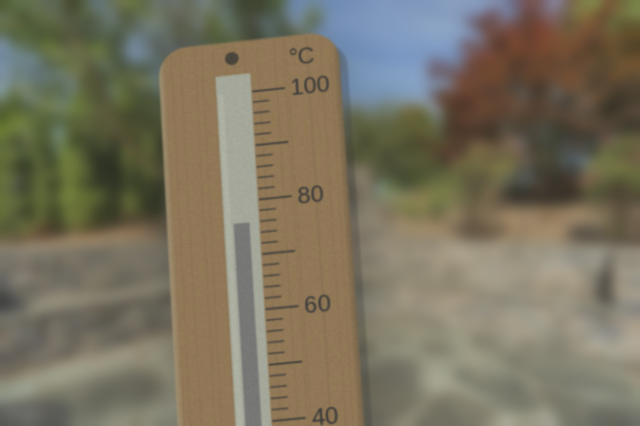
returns 76°C
